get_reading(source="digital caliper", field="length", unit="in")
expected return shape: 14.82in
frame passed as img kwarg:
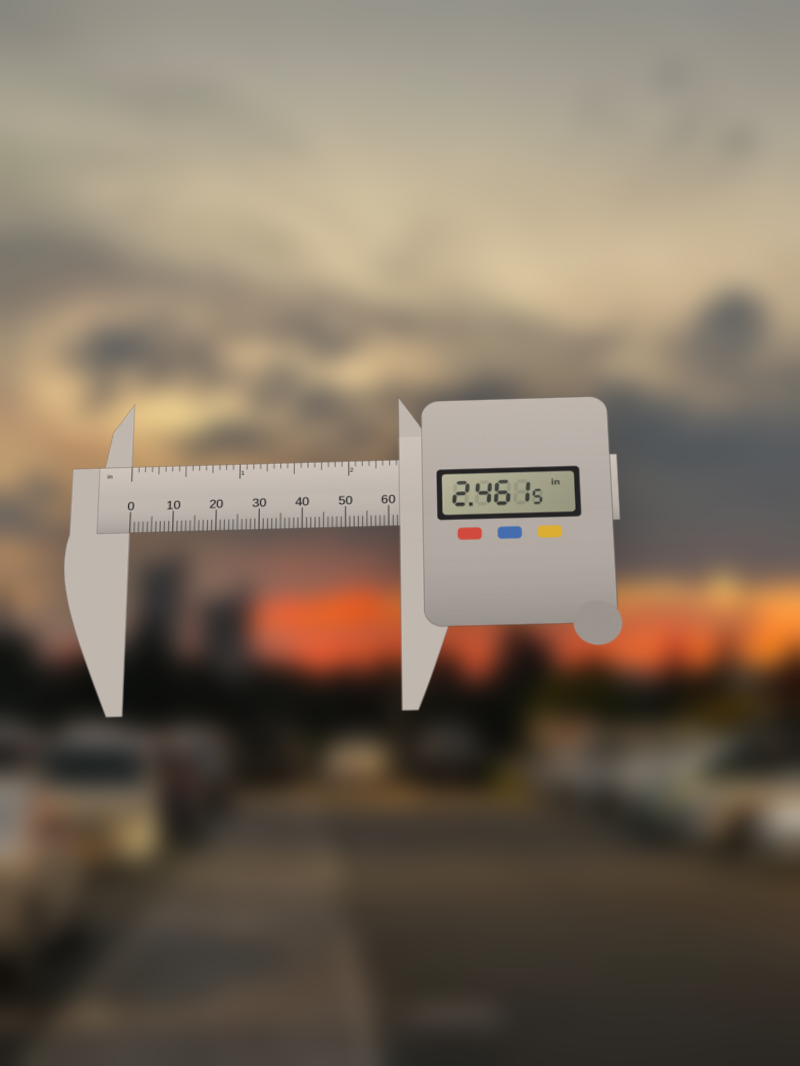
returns 2.4615in
